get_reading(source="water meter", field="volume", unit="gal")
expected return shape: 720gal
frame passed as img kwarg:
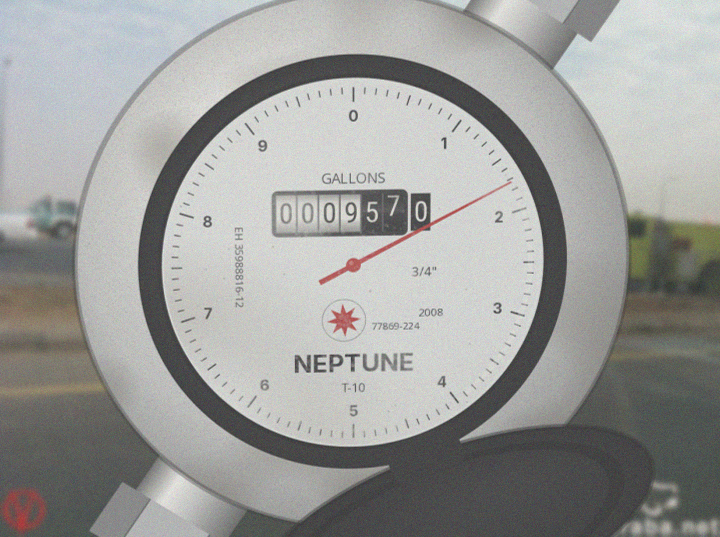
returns 9571.7gal
